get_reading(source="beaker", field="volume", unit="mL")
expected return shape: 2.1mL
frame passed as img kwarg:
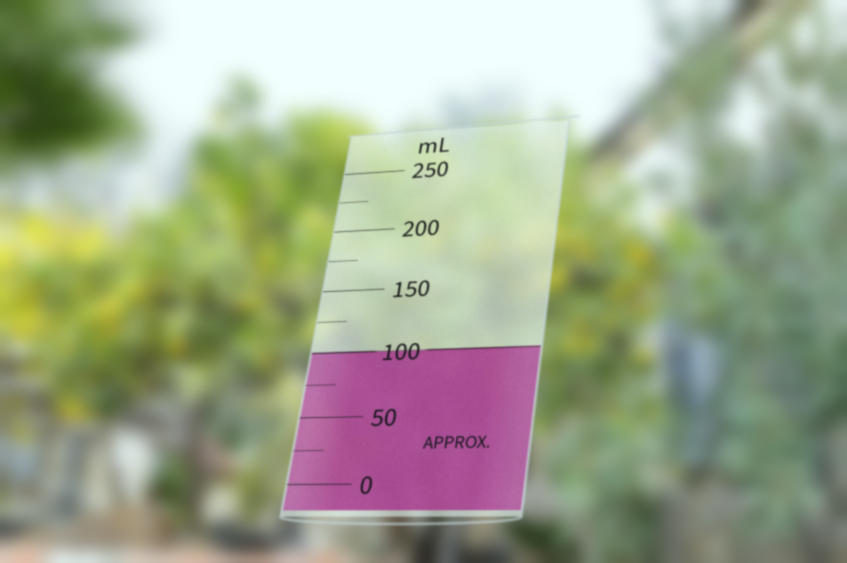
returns 100mL
